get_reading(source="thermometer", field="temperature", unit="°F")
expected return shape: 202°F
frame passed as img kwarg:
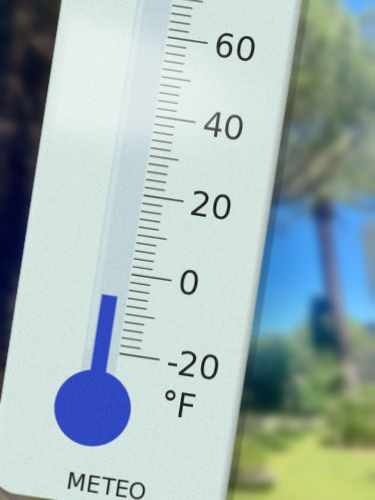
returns -6°F
